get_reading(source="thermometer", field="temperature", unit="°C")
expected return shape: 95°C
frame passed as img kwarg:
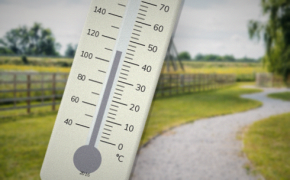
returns 44°C
